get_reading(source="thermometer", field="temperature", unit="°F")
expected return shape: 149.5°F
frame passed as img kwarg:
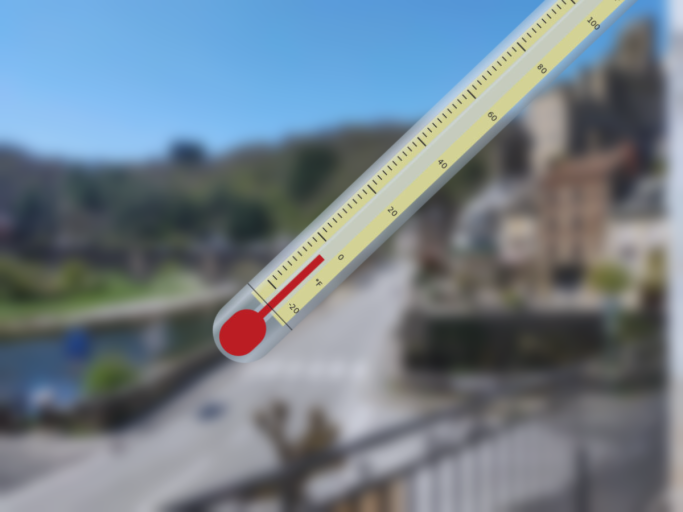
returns -4°F
